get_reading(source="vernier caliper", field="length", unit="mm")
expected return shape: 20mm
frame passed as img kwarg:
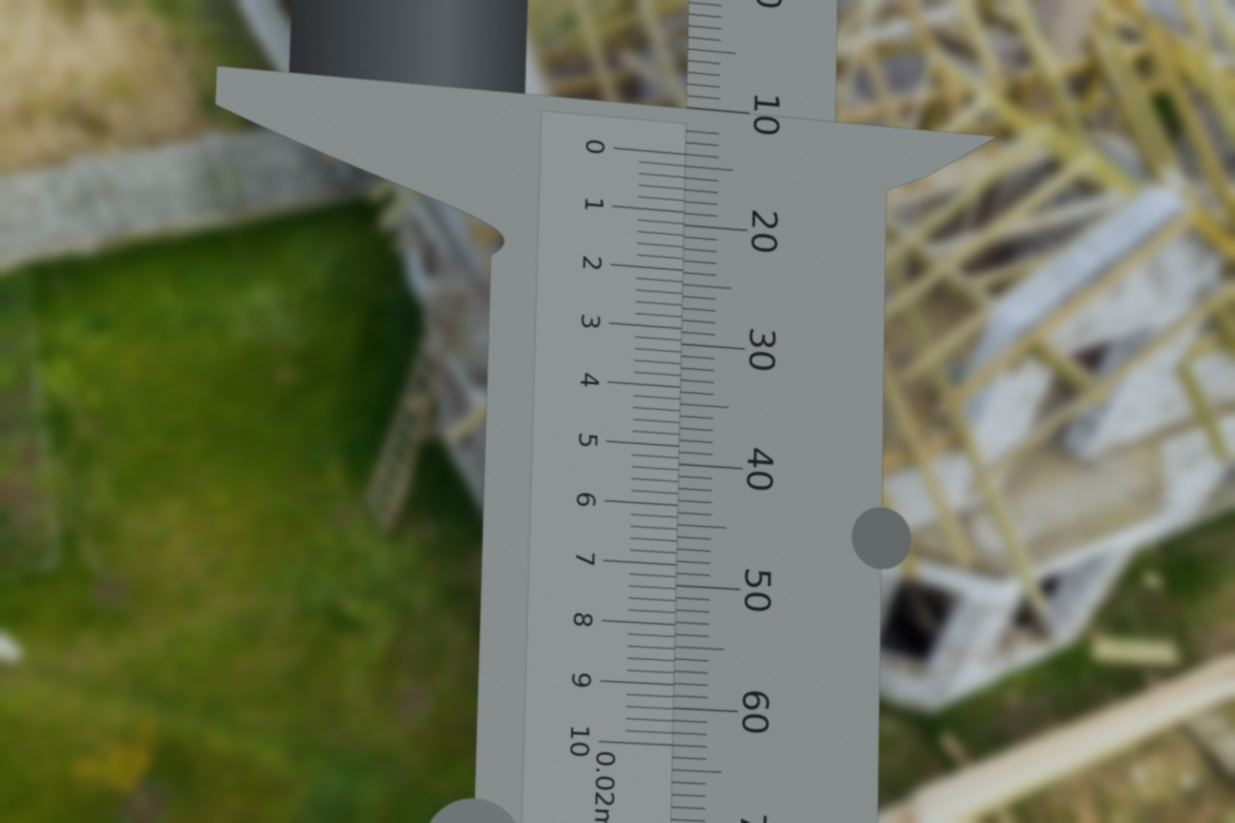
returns 14.0mm
